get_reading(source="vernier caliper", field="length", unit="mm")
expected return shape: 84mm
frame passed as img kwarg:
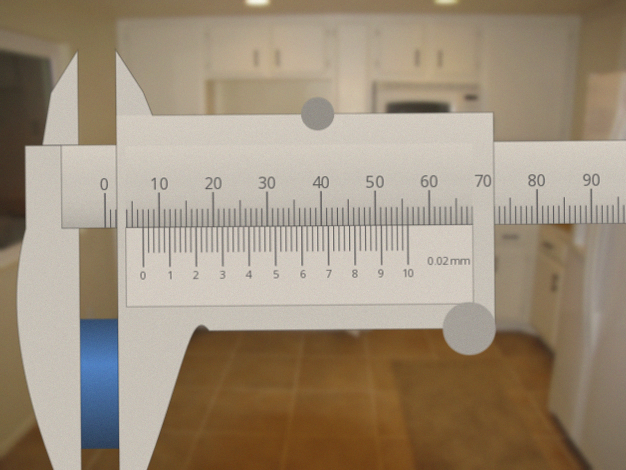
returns 7.0mm
